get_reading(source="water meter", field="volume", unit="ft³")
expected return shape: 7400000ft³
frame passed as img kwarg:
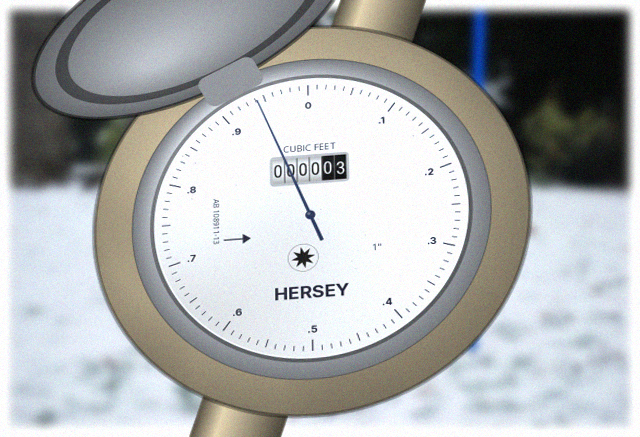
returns 2.94ft³
